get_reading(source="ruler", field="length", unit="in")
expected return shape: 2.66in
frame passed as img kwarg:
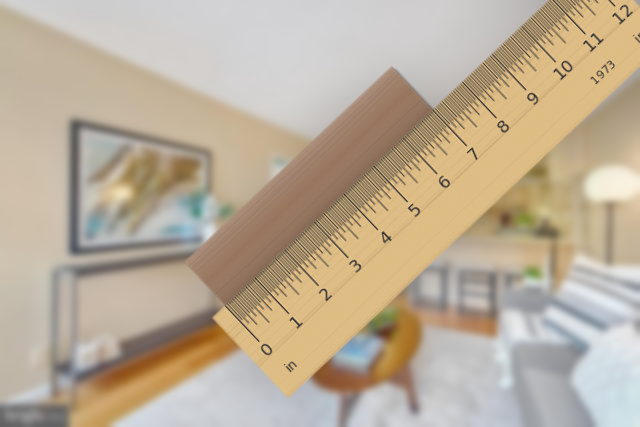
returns 7in
